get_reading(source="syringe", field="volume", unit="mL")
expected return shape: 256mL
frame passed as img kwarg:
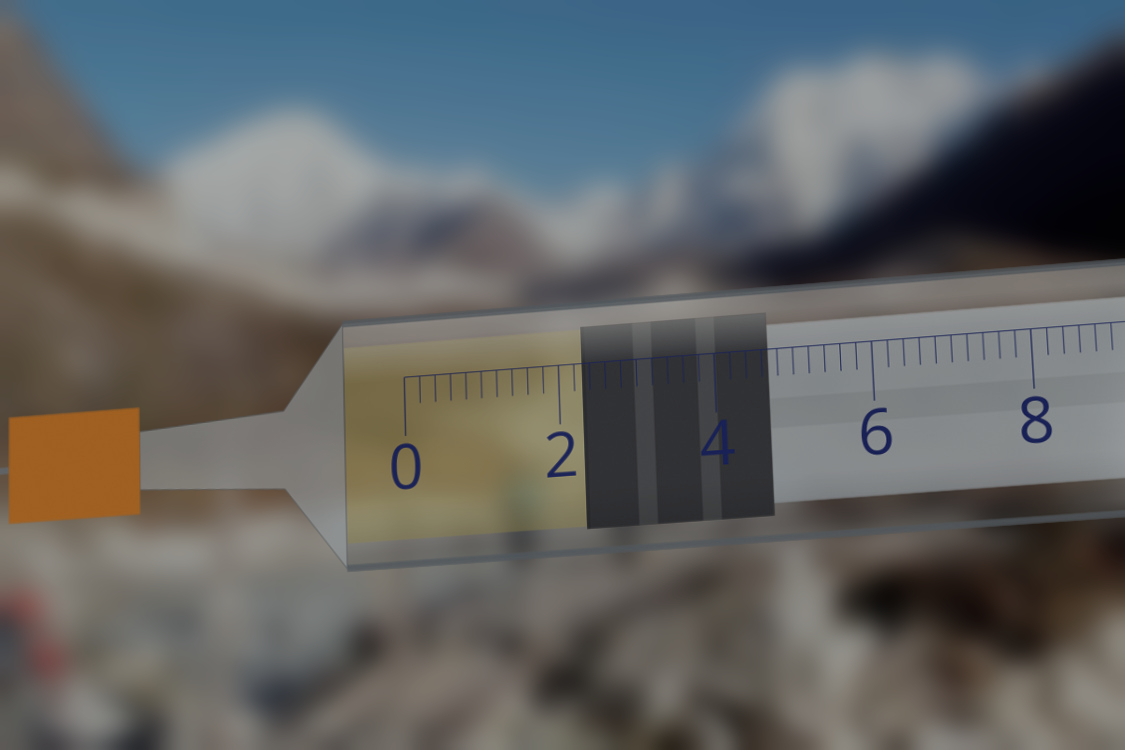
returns 2.3mL
